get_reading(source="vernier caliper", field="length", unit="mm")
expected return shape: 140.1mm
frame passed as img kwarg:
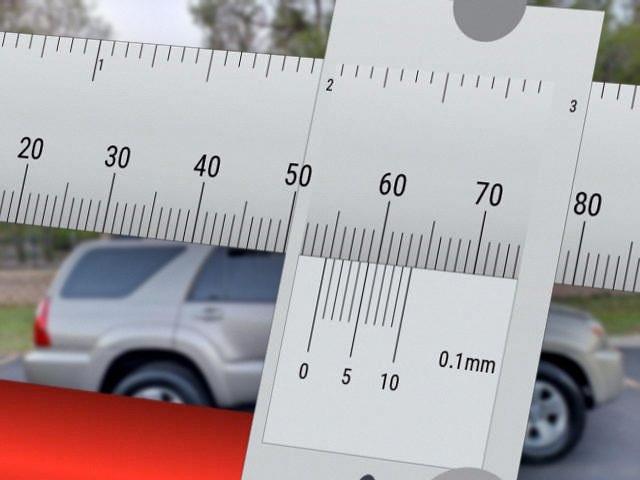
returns 54.6mm
